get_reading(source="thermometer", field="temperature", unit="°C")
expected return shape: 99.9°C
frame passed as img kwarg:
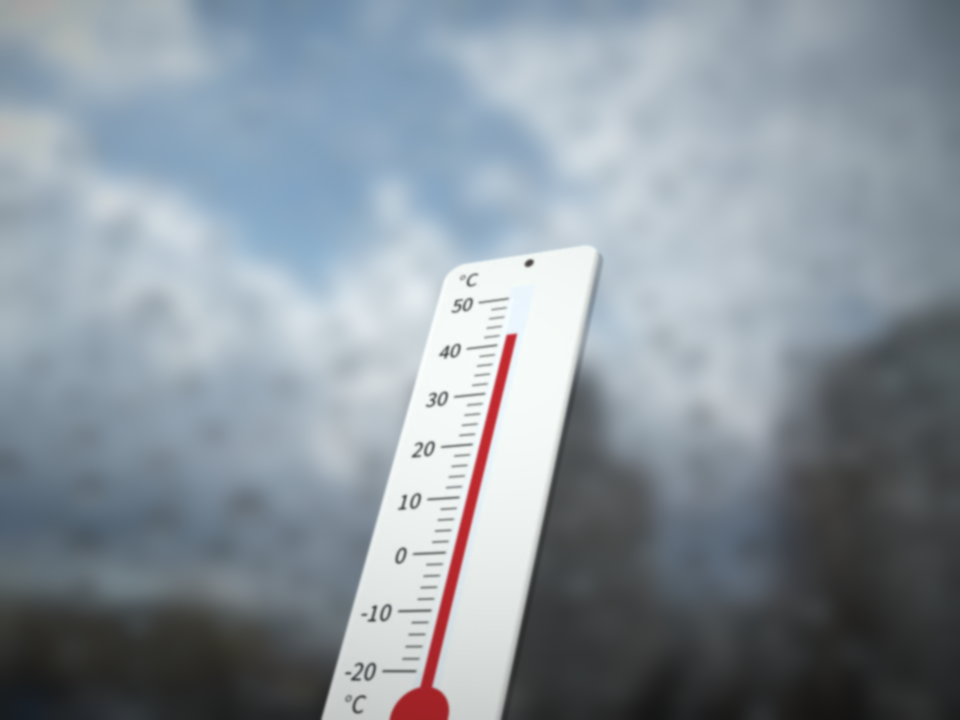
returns 42°C
